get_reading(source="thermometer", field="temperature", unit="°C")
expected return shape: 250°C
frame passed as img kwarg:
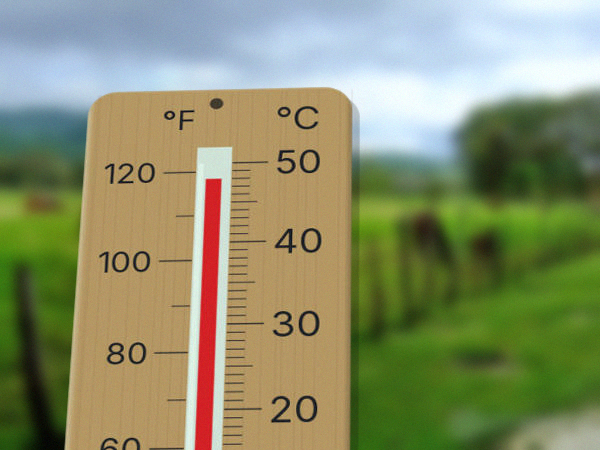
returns 48°C
